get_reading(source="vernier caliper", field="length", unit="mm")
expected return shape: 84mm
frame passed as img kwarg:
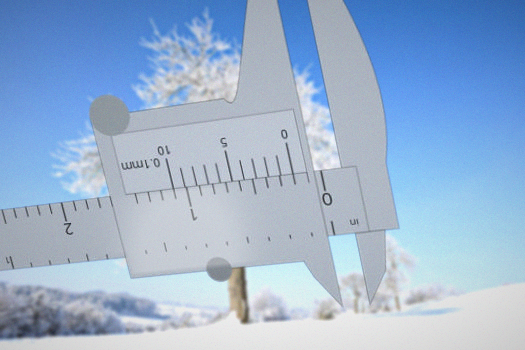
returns 2.0mm
